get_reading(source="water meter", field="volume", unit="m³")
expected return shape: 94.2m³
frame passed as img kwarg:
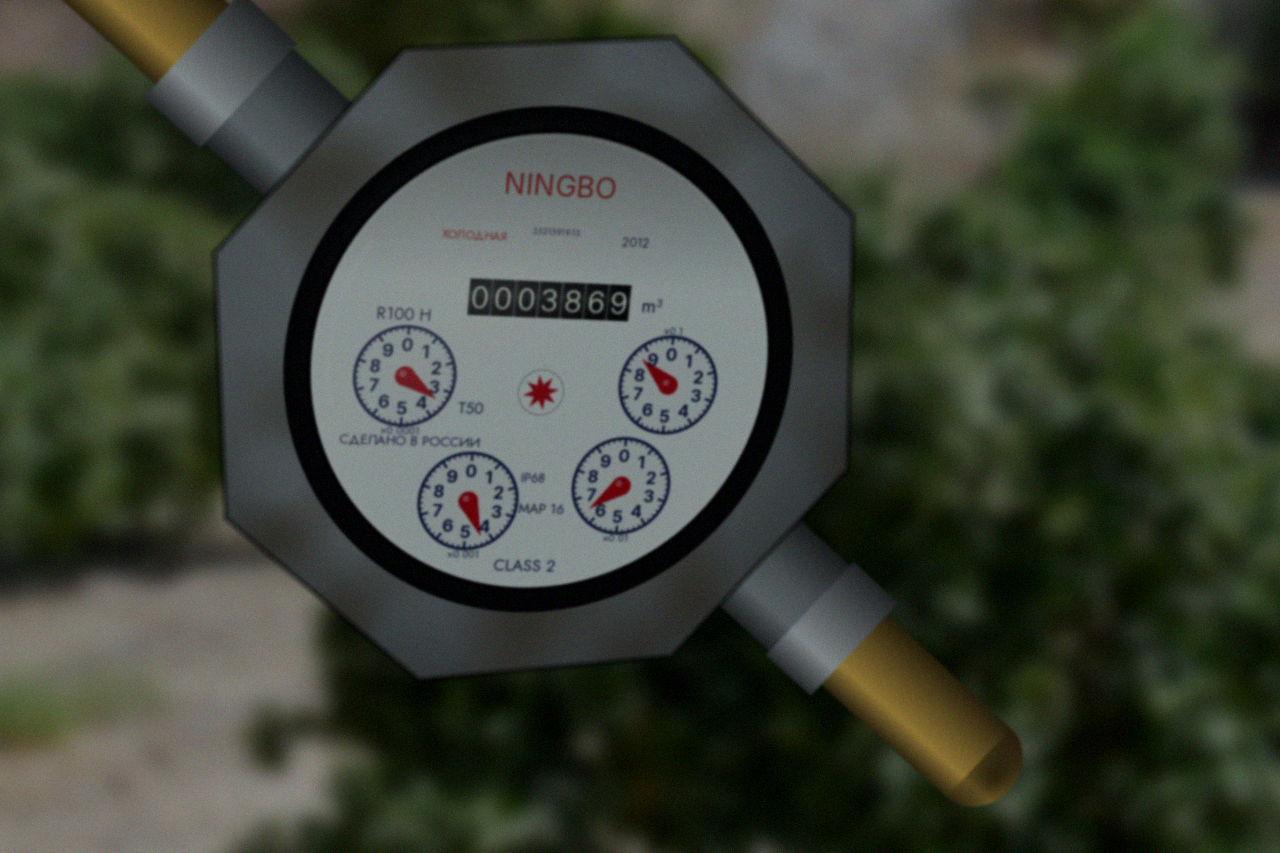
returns 3869.8643m³
